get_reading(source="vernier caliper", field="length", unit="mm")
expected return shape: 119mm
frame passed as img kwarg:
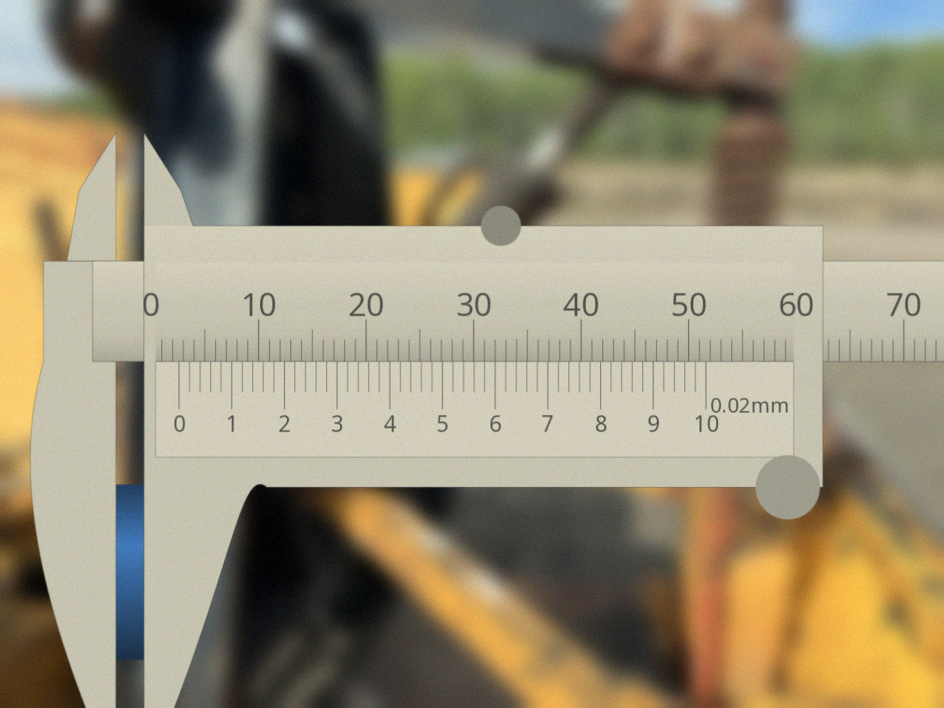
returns 2.6mm
